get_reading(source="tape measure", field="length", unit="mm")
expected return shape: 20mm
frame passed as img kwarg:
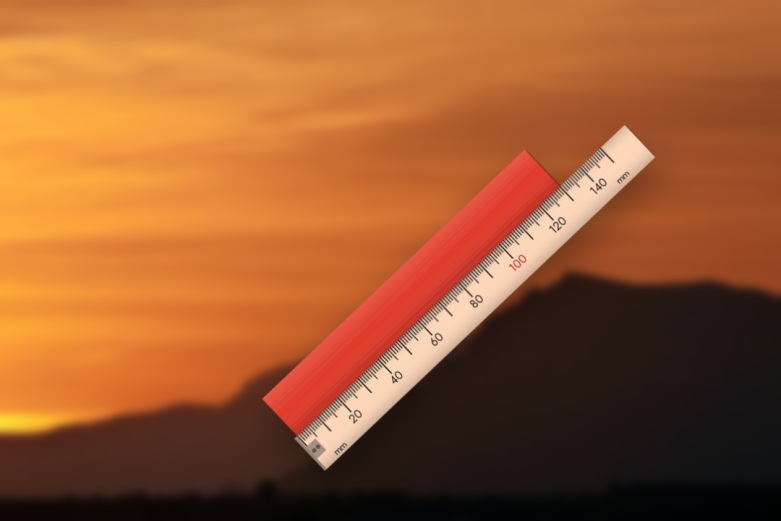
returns 130mm
